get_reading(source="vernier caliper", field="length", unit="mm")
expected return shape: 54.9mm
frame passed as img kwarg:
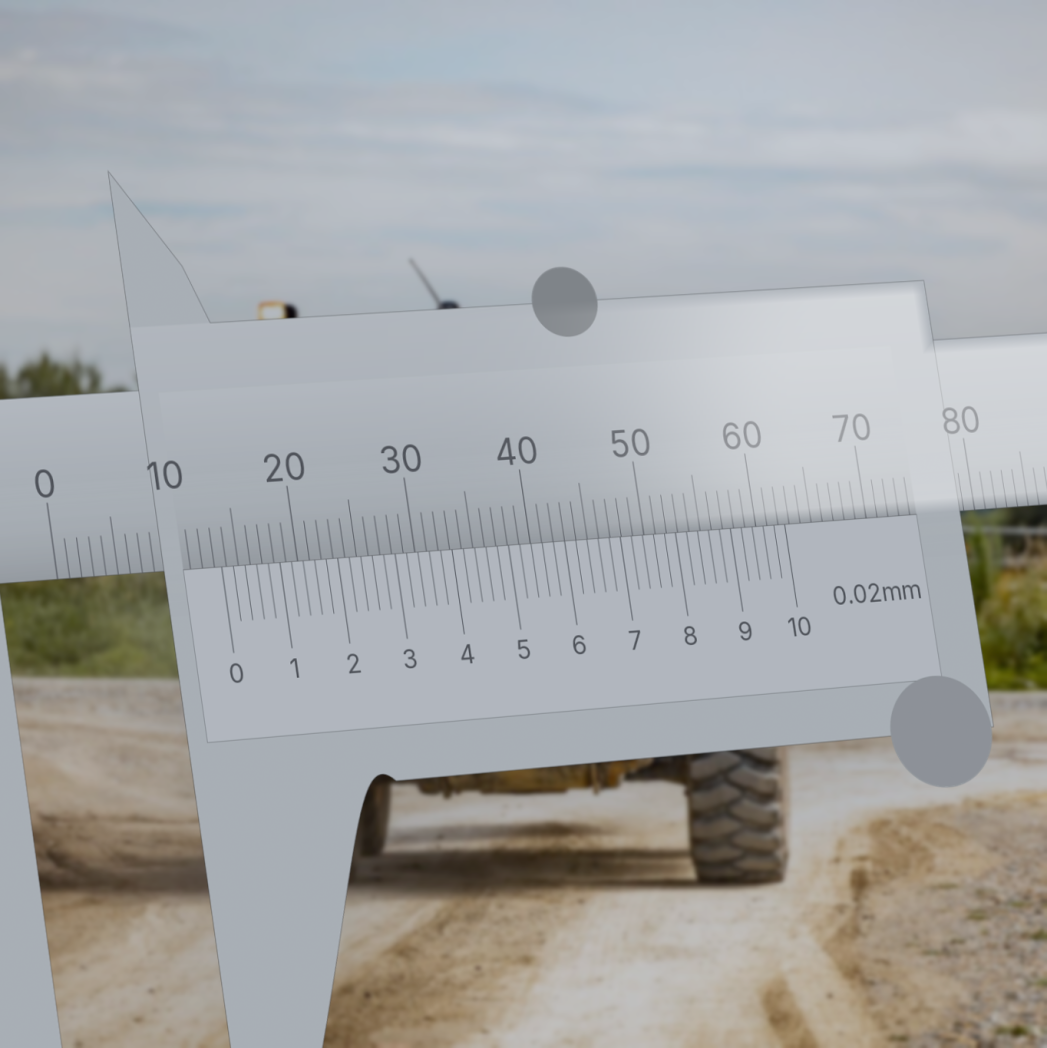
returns 13.6mm
